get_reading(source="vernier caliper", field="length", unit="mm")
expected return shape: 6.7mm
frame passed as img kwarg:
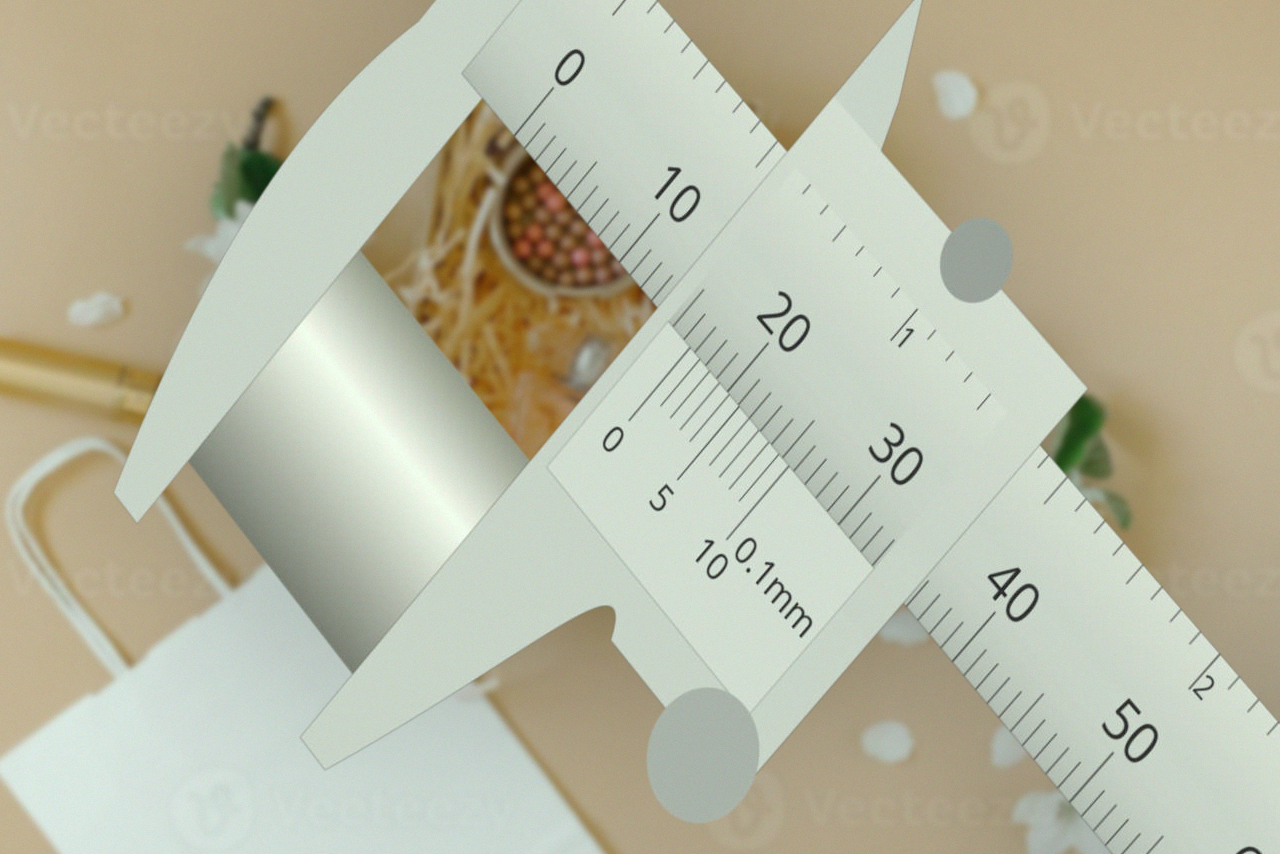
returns 16.6mm
